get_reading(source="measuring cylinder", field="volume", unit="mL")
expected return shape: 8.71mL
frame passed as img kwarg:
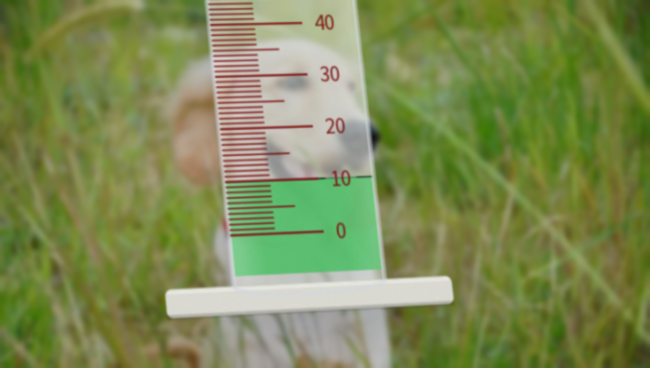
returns 10mL
